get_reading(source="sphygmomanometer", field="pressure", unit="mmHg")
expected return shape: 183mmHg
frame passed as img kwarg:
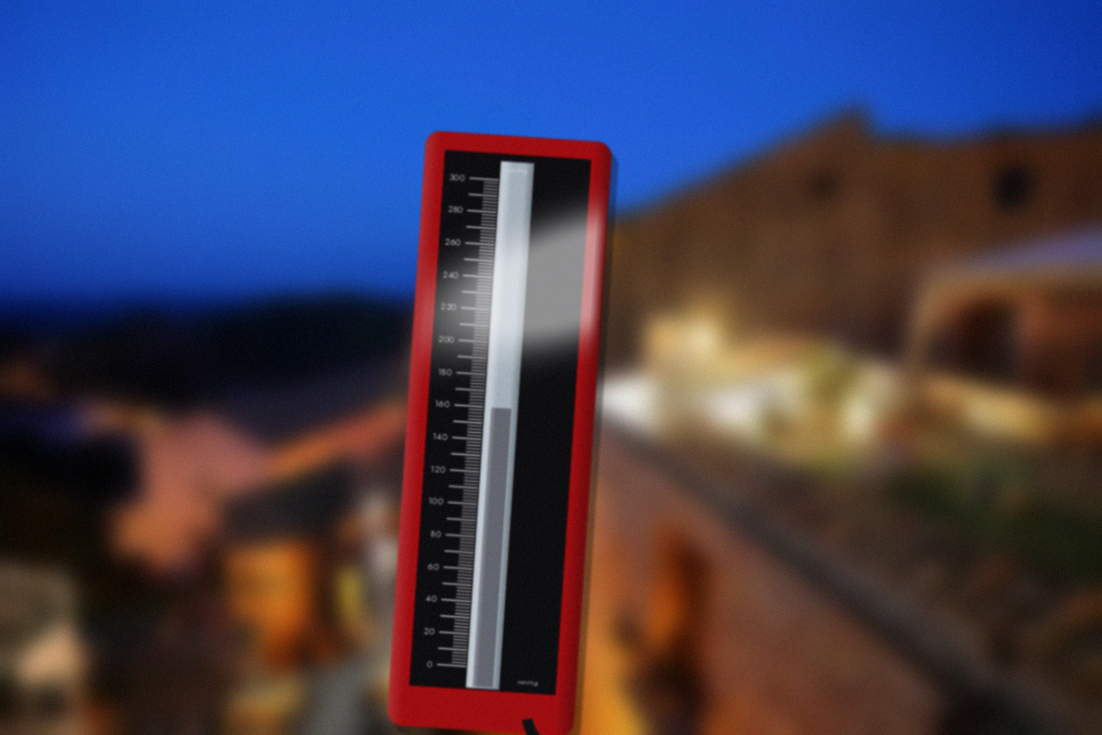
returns 160mmHg
